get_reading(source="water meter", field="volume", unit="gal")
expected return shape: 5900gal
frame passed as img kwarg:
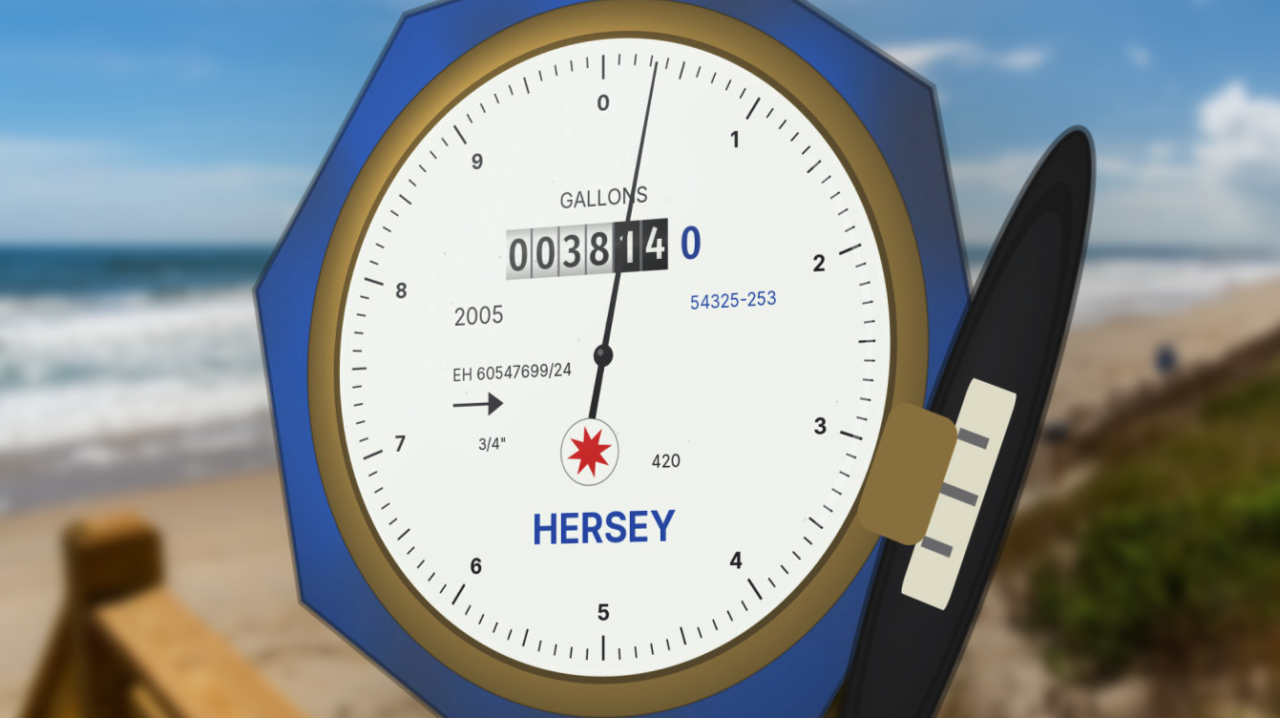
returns 38140.3gal
